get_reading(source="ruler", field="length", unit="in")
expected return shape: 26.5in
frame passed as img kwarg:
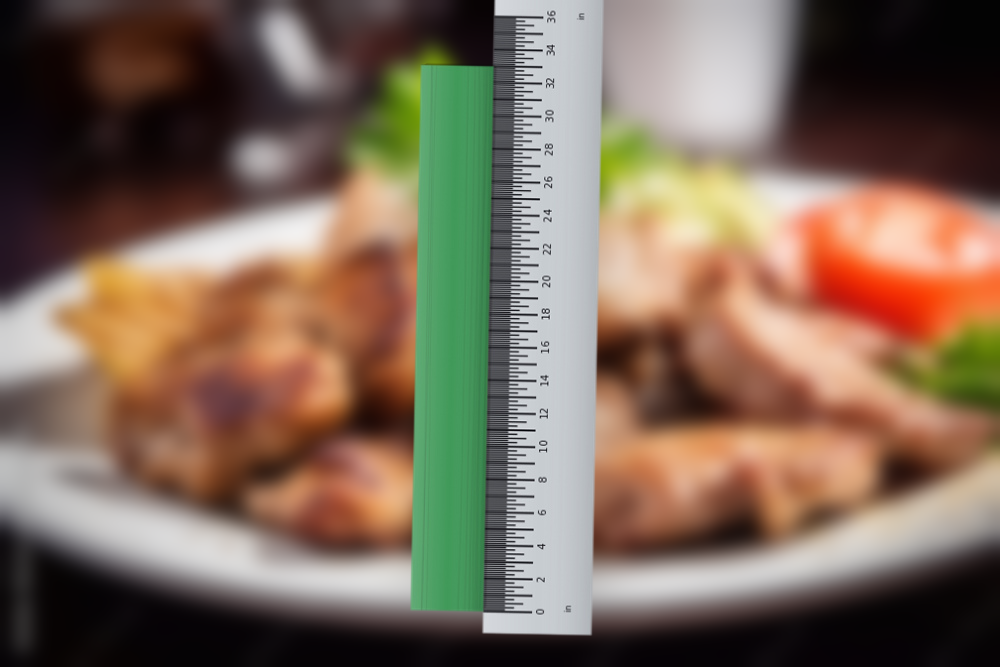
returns 33in
